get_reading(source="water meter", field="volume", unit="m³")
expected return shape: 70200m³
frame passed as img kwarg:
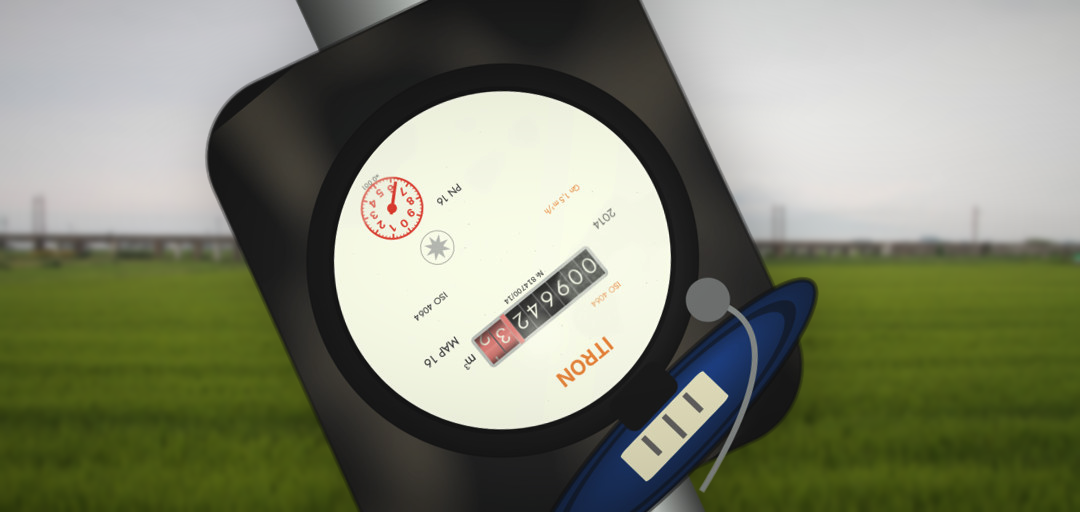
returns 9642.316m³
